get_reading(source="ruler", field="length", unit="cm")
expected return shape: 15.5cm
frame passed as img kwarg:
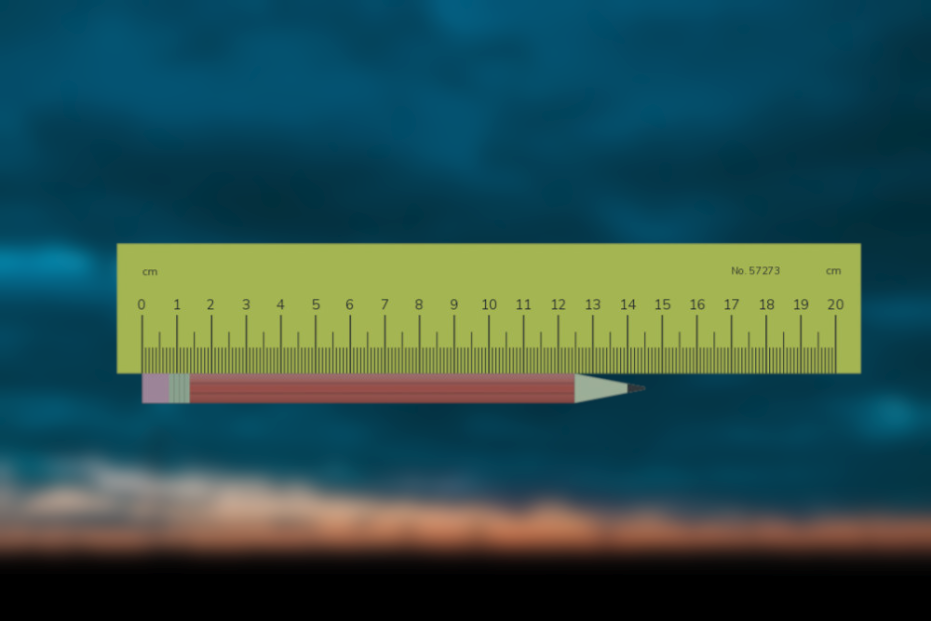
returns 14.5cm
